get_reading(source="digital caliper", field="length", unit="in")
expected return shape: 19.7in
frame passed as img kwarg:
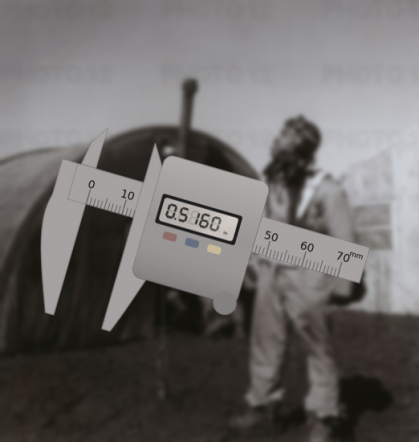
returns 0.5160in
